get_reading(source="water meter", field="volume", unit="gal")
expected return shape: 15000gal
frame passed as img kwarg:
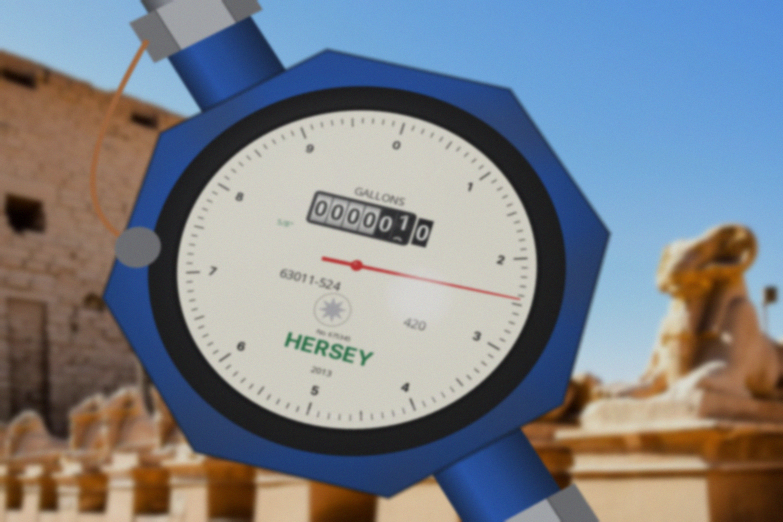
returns 12.4gal
